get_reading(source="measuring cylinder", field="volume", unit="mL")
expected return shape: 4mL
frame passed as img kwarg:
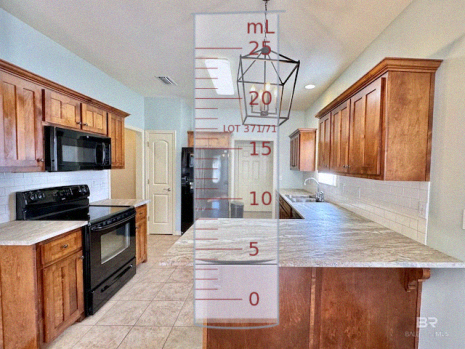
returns 3.5mL
